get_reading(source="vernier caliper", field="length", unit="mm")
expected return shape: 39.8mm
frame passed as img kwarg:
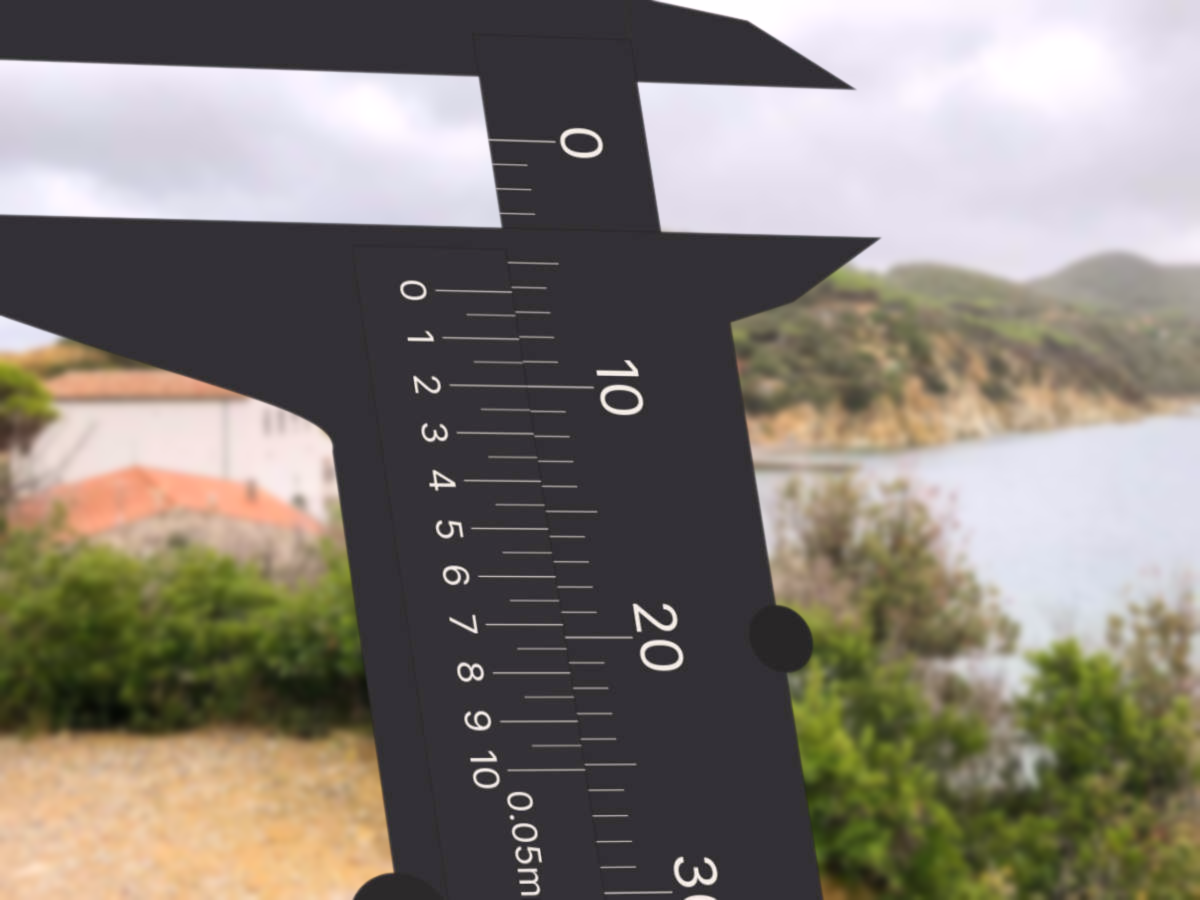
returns 6.2mm
